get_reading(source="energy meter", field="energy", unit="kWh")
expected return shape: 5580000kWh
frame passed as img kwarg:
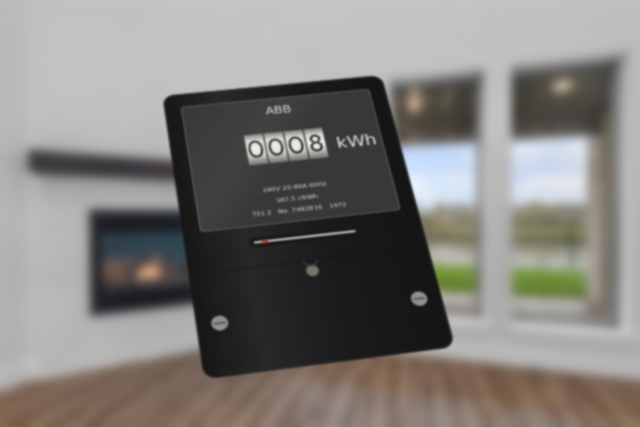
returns 8kWh
